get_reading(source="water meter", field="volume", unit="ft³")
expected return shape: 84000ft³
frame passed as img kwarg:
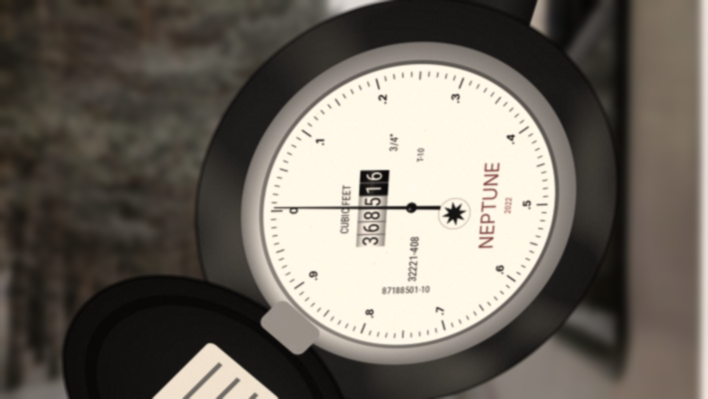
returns 368516.00ft³
